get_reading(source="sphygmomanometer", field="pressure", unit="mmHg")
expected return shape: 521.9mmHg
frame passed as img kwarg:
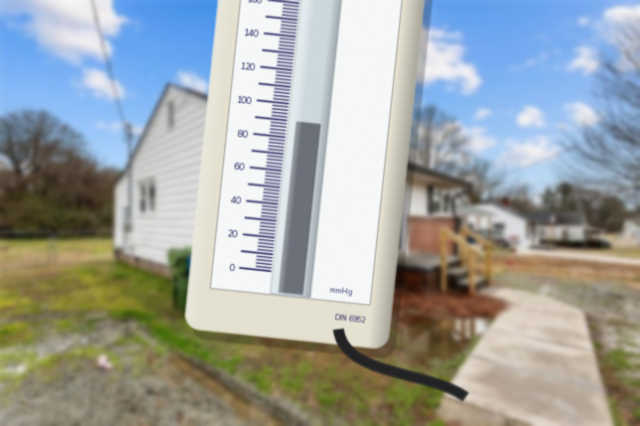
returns 90mmHg
